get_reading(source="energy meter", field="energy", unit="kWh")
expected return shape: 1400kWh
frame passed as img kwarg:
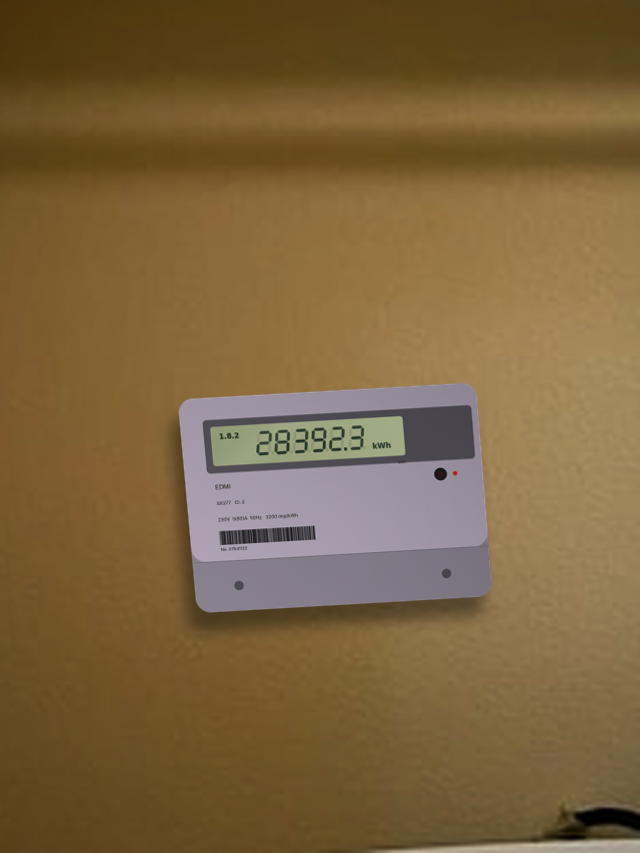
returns 28392.3kWh
